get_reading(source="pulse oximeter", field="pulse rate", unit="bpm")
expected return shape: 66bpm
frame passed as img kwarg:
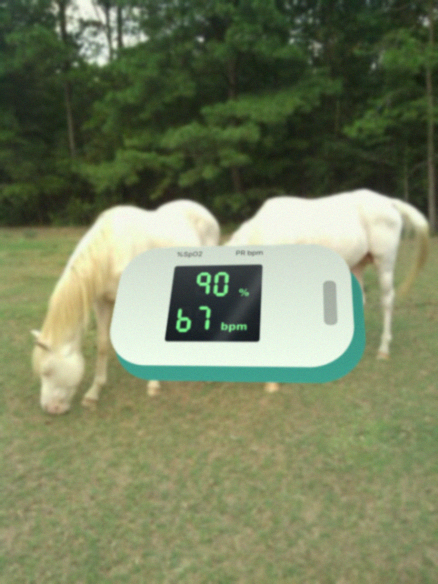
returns 67bpm
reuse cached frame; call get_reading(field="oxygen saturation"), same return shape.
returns 90%
